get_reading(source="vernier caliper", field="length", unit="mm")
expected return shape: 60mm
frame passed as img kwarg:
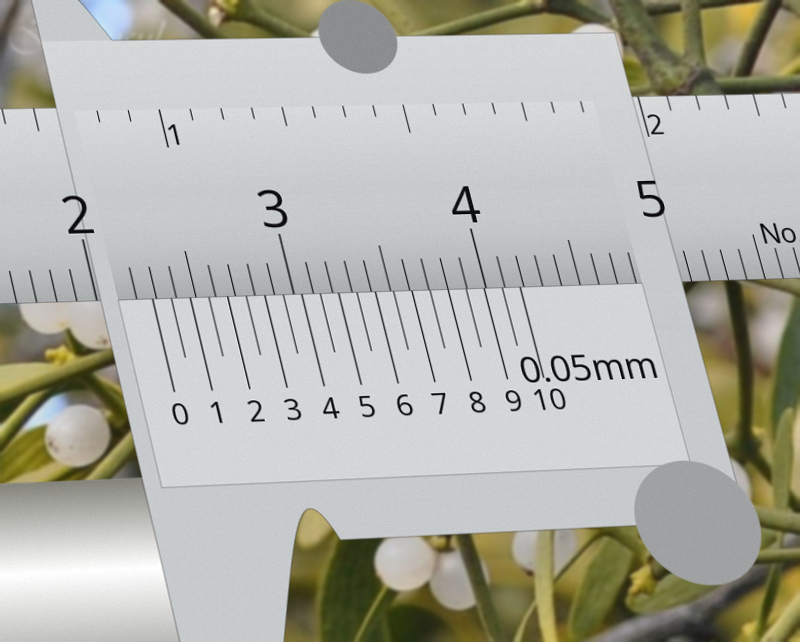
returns 22.8mm
